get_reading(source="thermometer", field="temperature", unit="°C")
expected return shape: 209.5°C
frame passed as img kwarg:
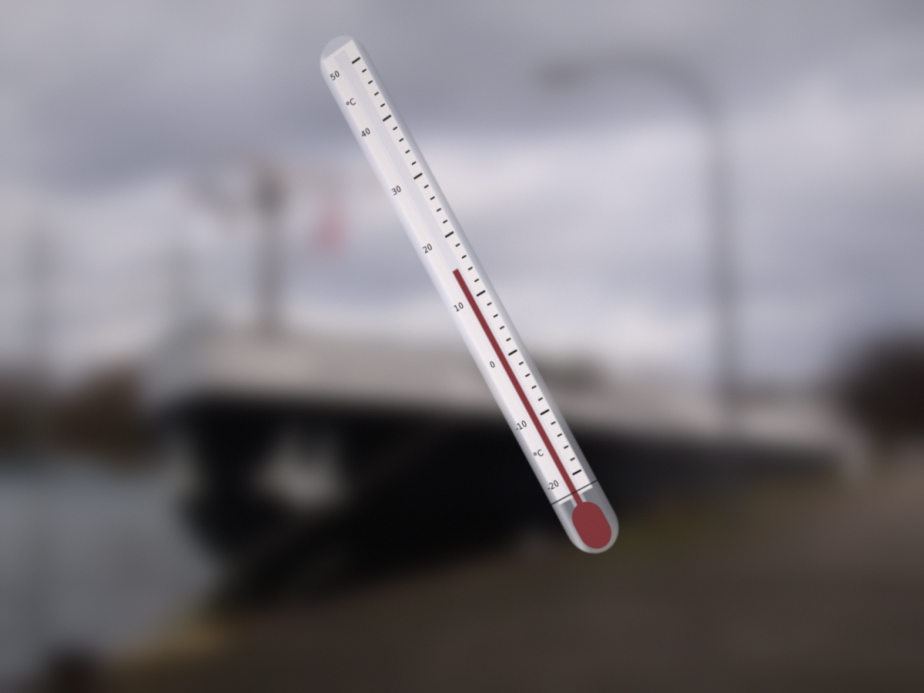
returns 15°C
